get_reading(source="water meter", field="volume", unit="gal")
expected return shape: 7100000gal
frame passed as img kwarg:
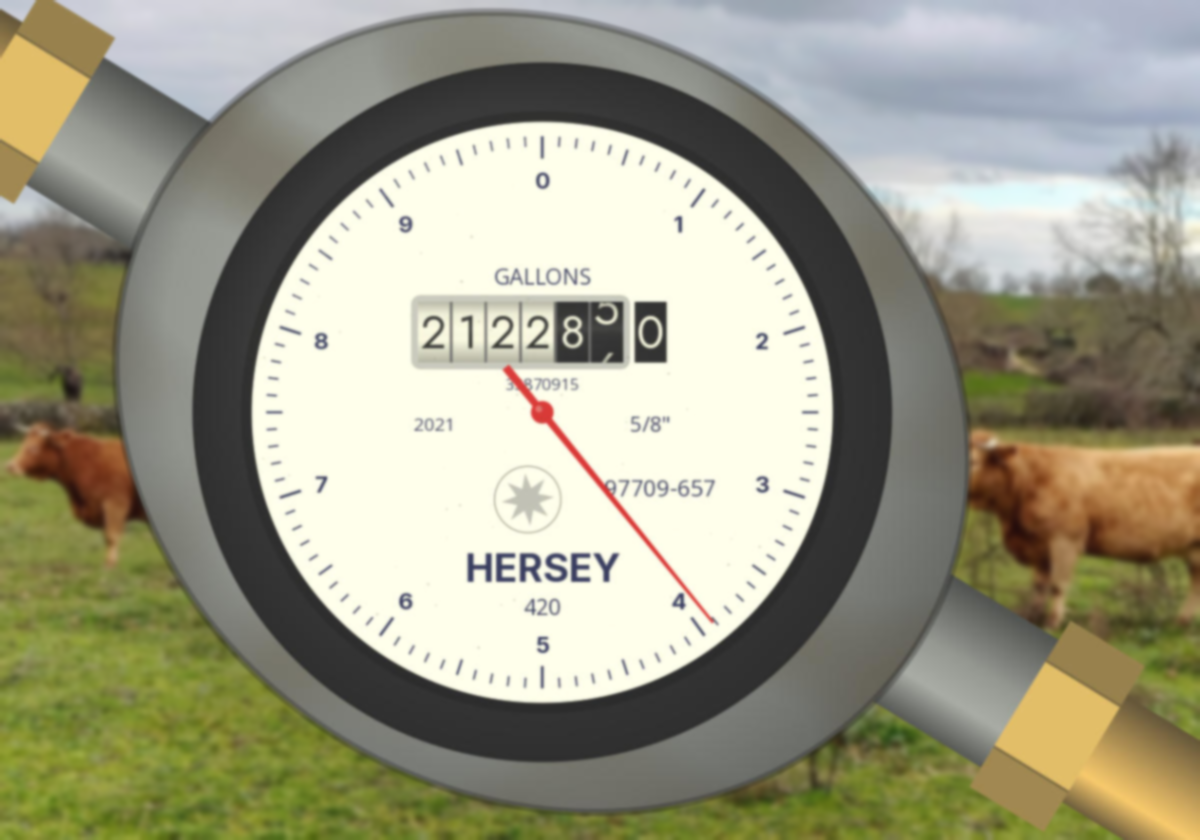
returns 2122853.9gal
